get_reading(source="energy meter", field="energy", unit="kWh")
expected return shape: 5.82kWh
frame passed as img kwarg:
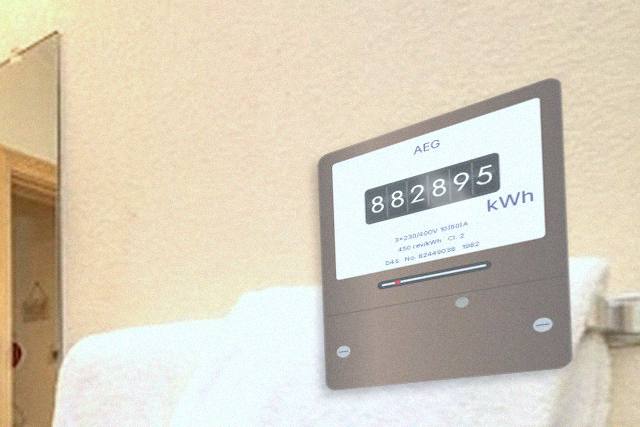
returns 882895kWh
